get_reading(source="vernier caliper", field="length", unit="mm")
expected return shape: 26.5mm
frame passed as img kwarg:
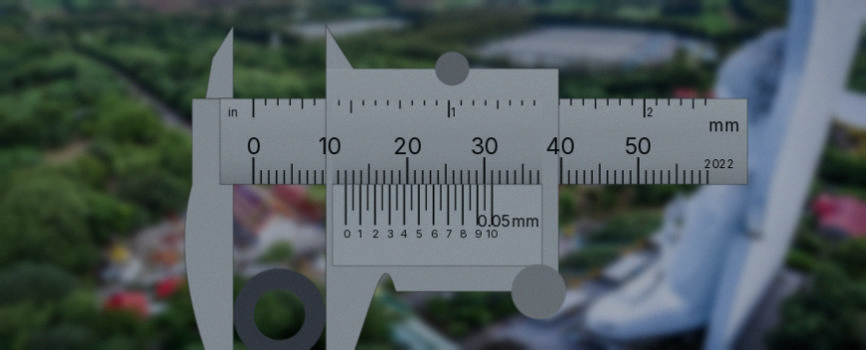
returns 12.0mm
